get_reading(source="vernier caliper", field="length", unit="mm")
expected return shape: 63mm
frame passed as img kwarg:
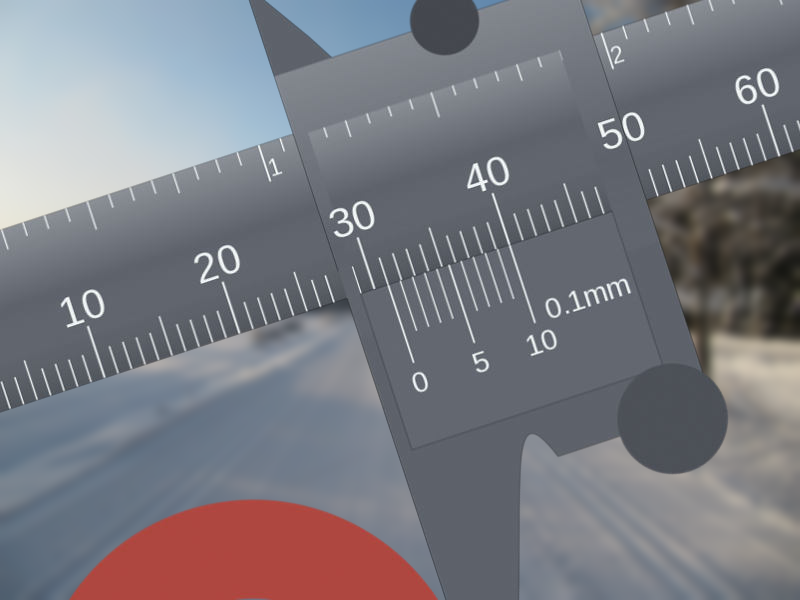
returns 31.0mm
